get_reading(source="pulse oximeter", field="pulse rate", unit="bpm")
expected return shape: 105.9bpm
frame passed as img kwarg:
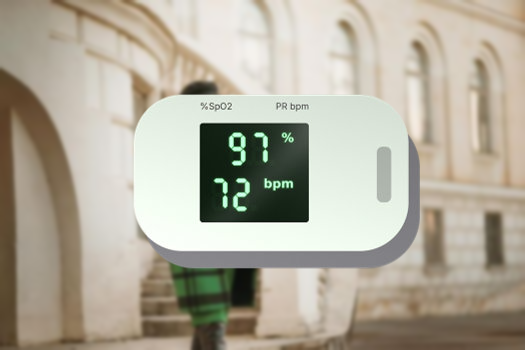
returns 72bpm
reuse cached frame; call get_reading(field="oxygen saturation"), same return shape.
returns 97%
